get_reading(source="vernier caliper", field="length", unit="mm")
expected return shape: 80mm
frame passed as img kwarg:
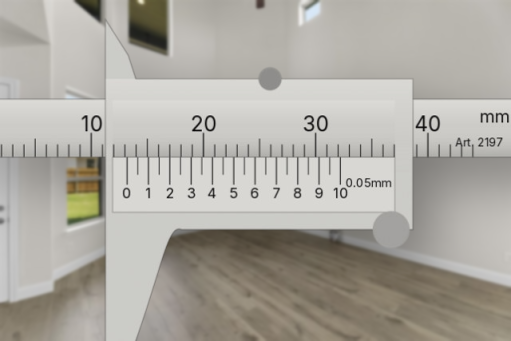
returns 13.2mm
